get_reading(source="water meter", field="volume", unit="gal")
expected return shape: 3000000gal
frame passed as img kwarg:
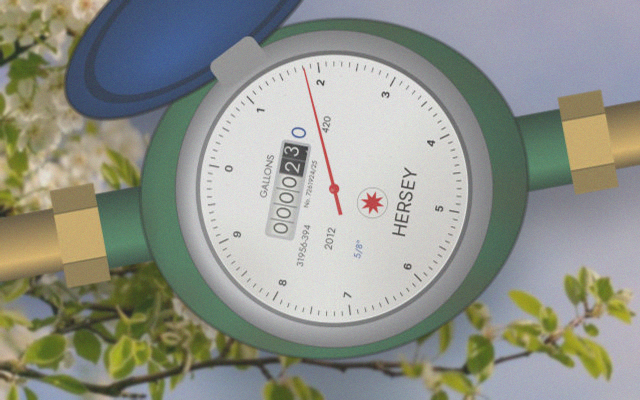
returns 231.8gal
